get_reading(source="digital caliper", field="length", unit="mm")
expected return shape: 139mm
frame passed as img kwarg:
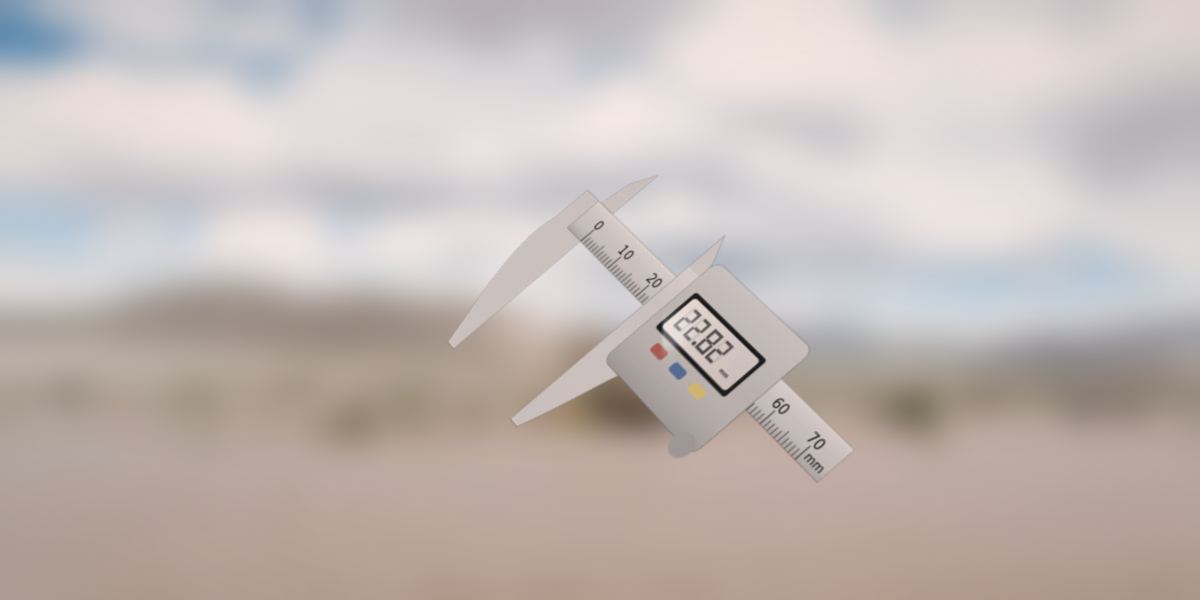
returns 22.82mm
